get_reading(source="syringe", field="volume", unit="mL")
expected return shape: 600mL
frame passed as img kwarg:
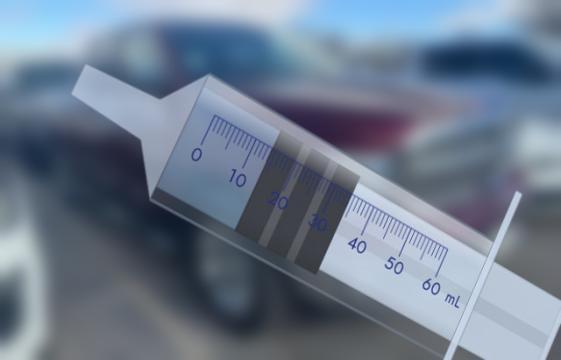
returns 14mL
